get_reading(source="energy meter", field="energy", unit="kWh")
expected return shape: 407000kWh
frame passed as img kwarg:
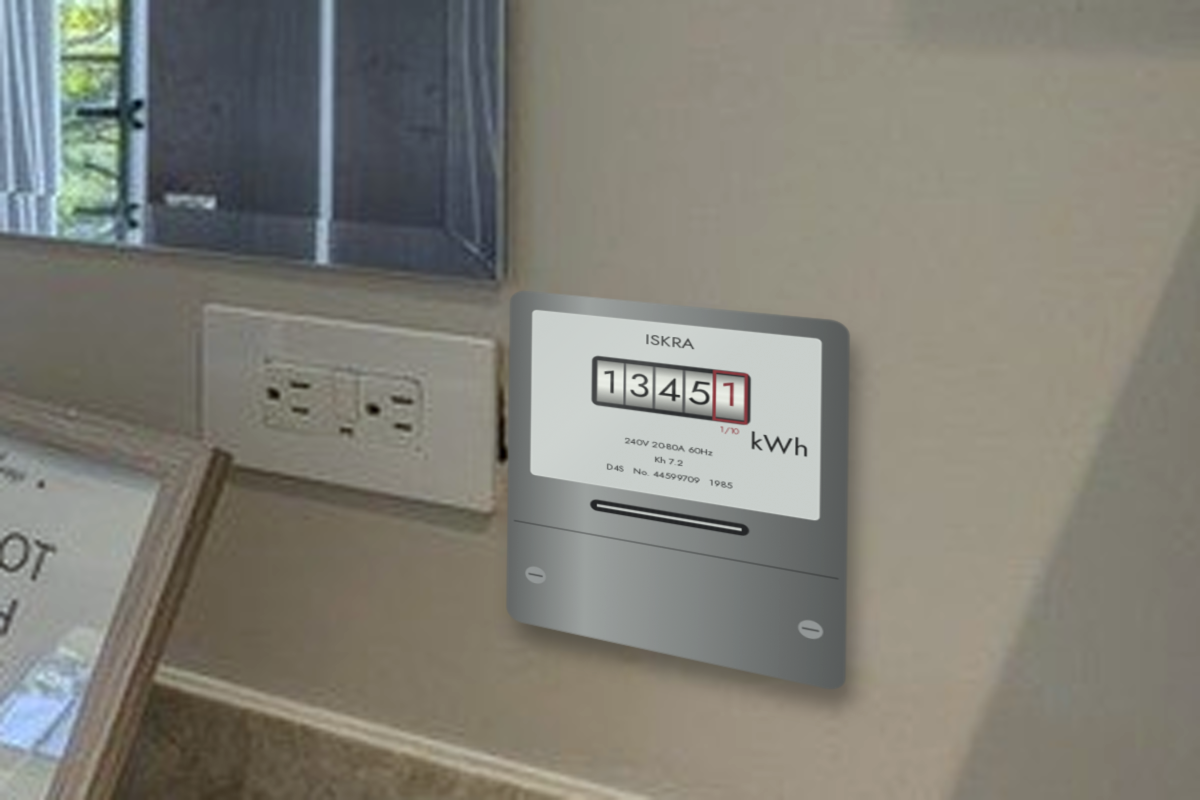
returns 1345.1kWh
